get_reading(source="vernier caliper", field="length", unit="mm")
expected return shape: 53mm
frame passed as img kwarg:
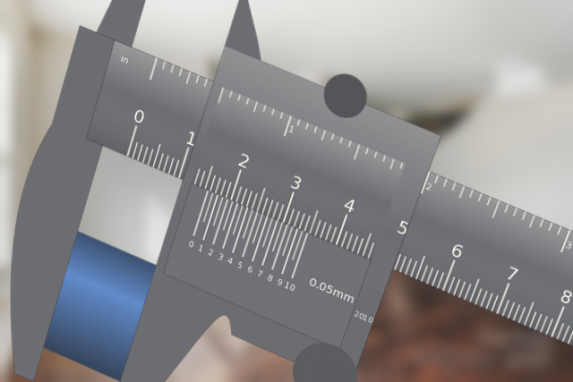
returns 15.6mm
